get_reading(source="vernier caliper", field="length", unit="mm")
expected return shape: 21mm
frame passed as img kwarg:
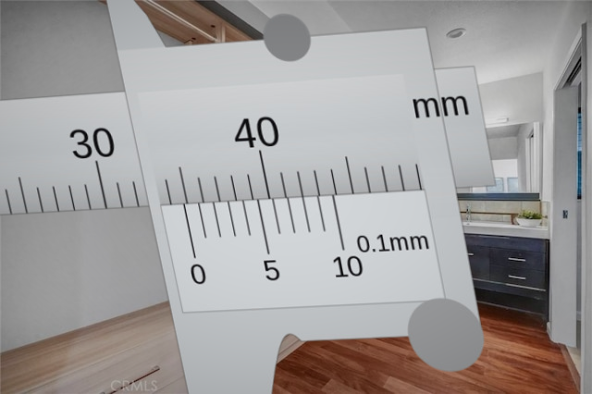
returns 34.8mm
